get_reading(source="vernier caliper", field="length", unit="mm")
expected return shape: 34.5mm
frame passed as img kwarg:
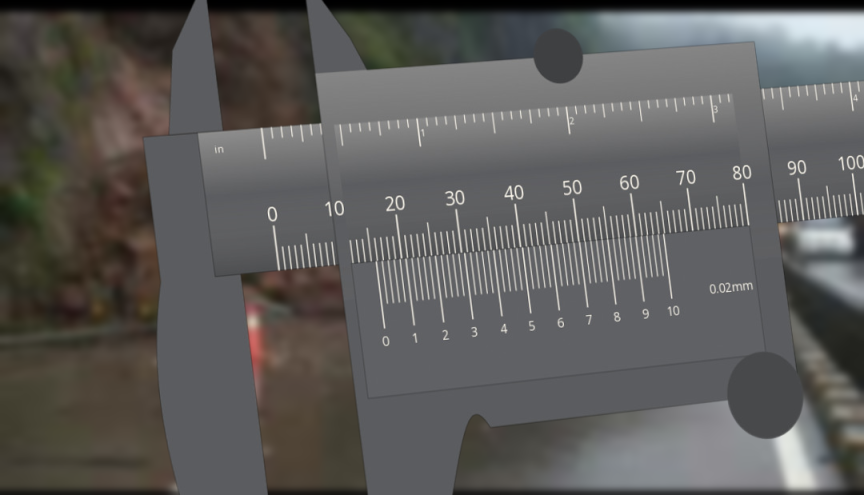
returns 15.8mm
